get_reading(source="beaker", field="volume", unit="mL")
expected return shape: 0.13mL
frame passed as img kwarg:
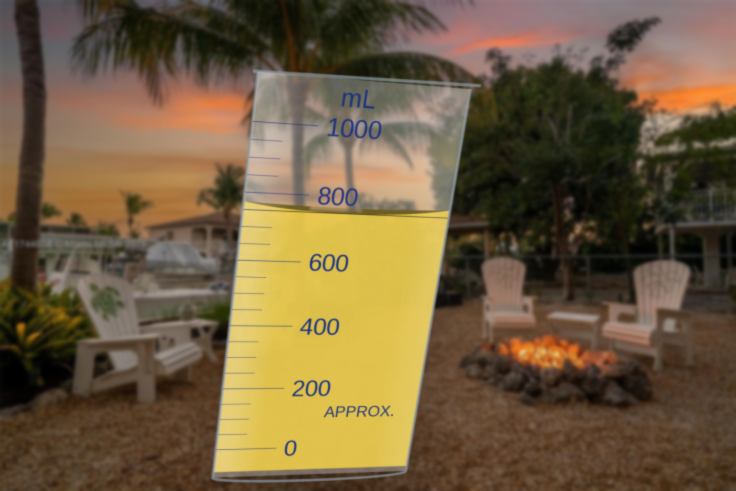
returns 750mL
